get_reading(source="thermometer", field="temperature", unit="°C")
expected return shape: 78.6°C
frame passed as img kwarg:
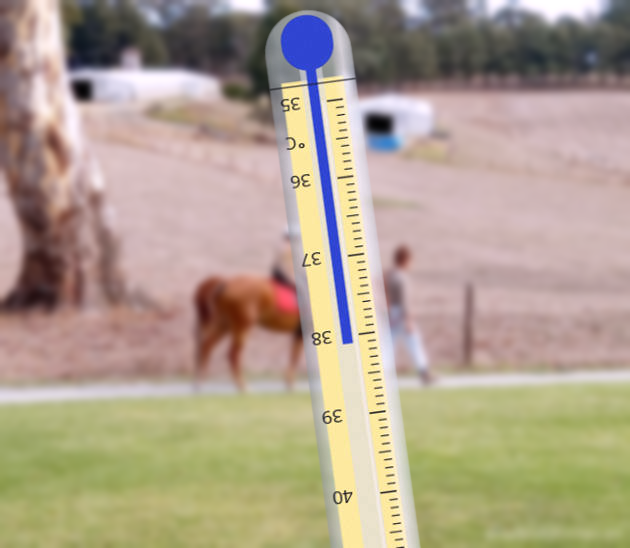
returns 38.1°C
